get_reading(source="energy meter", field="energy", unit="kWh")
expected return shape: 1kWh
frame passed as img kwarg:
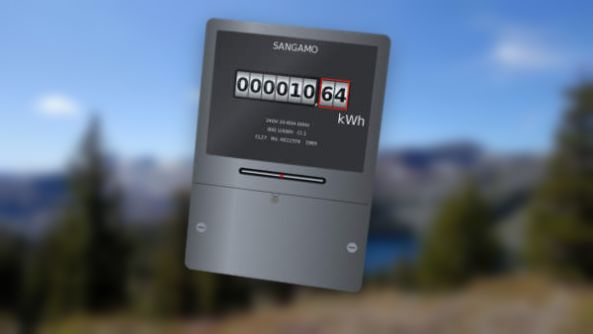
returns 10.64kWh
